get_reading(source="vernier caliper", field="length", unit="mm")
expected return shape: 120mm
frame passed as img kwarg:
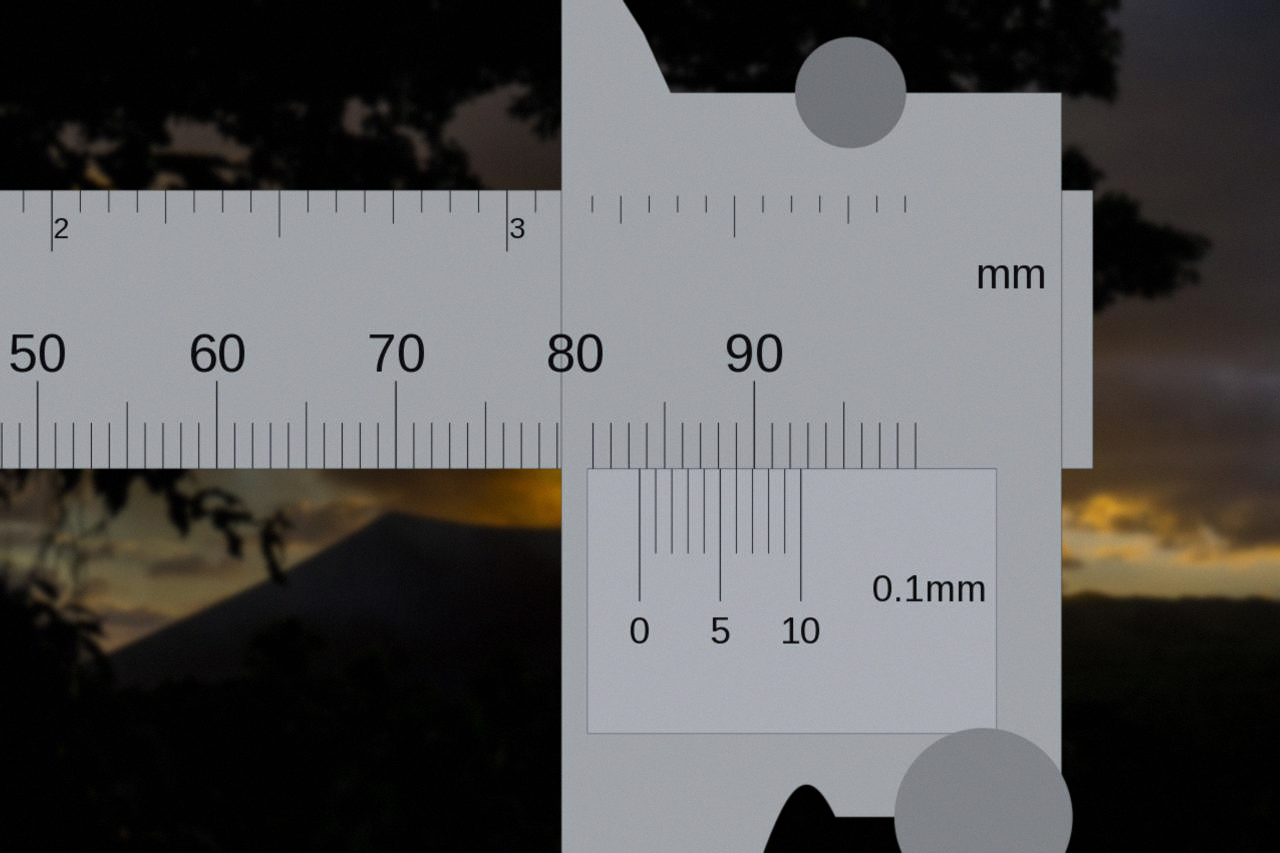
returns 83.6mm
